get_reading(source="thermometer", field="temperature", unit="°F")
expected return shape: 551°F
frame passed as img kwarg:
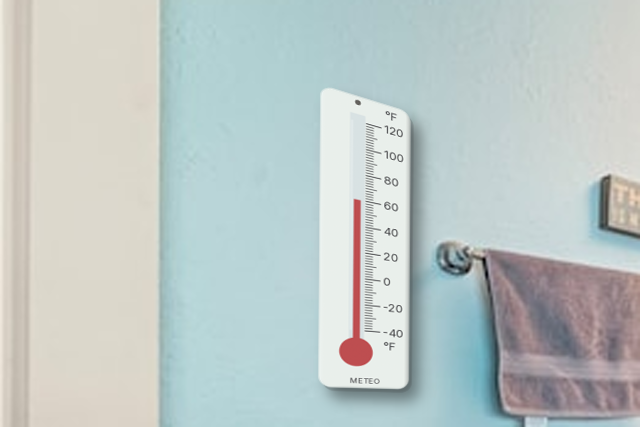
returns 60°F
